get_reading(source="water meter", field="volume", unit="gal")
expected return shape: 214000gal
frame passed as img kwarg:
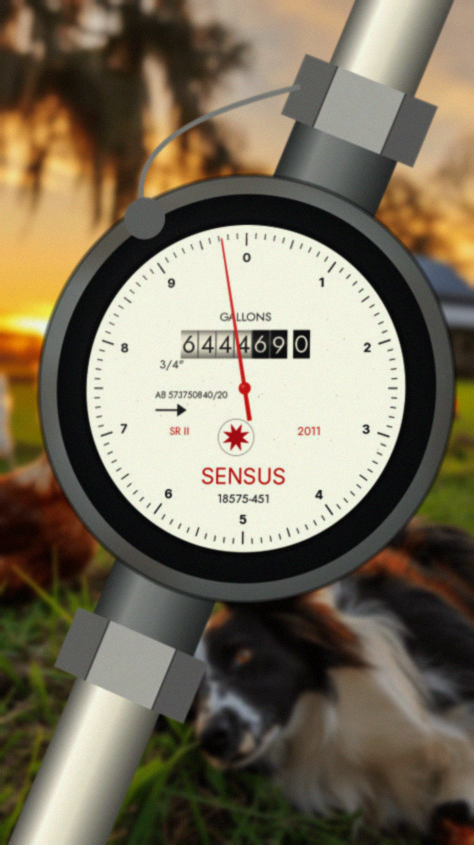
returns 6444689.7gal
